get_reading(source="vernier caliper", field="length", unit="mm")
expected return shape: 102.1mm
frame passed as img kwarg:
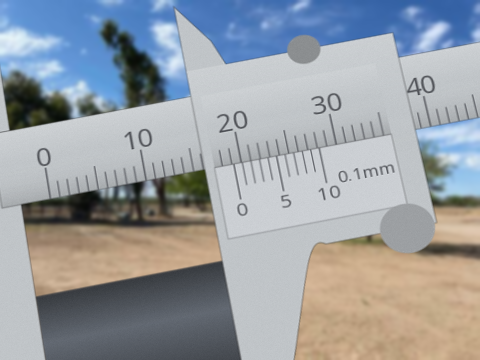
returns 19.2mm
